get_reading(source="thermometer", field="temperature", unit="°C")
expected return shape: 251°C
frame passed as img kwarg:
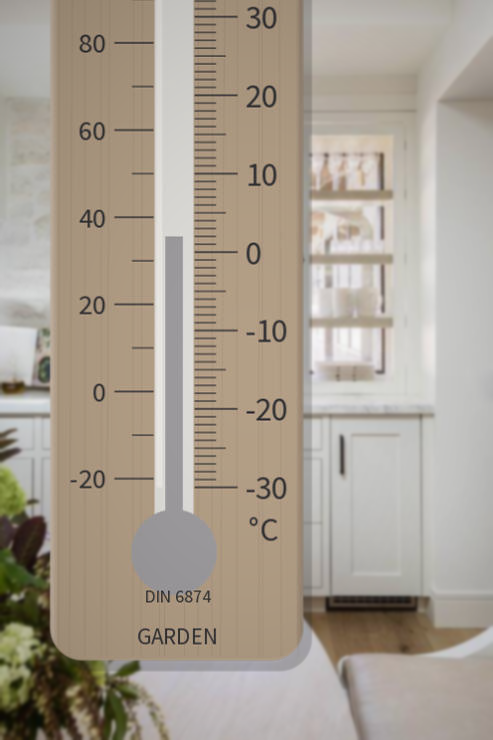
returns 2°C
